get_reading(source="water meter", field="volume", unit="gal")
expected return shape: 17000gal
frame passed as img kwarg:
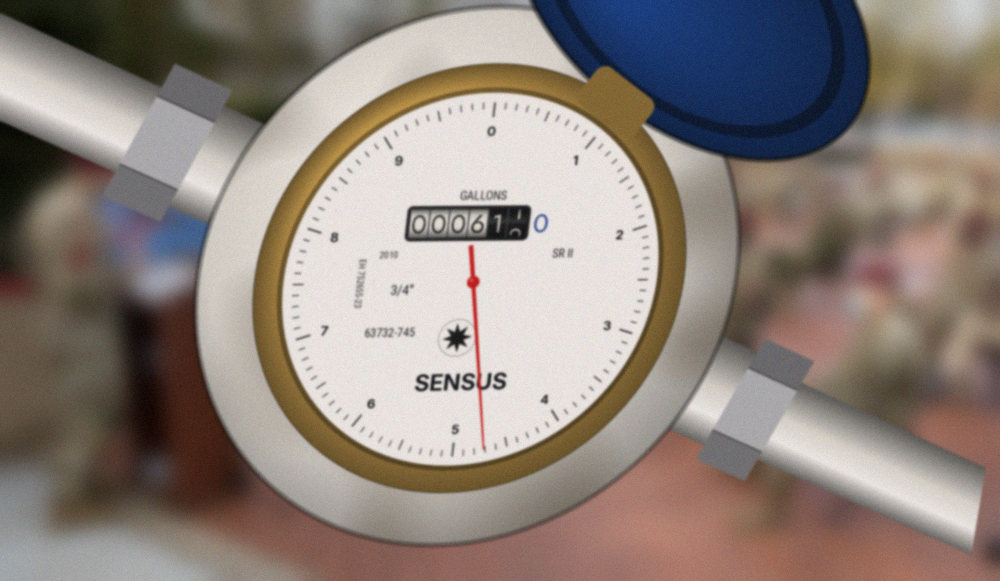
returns 6114.7gal
